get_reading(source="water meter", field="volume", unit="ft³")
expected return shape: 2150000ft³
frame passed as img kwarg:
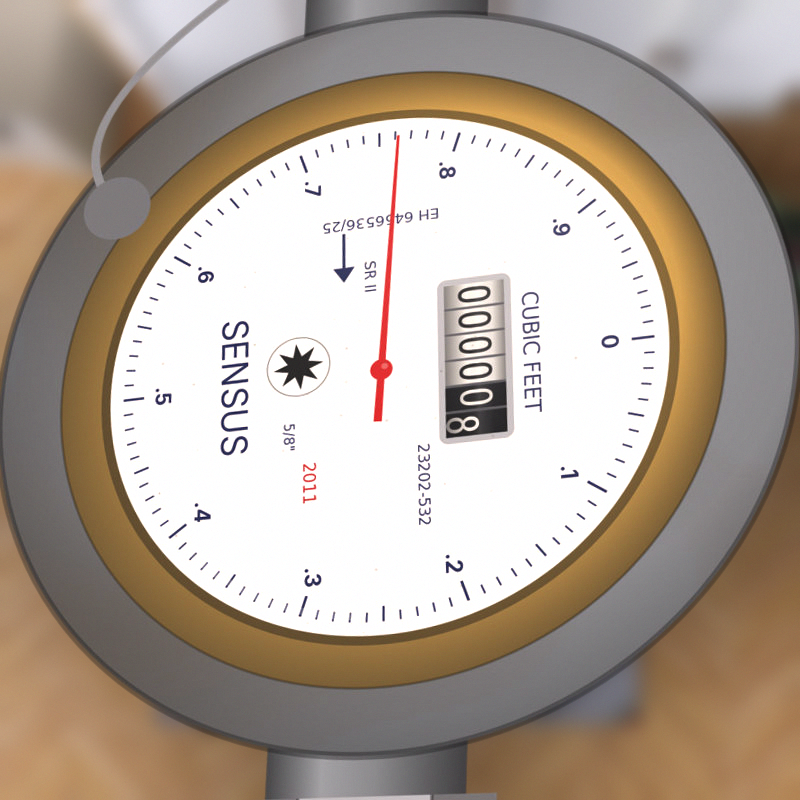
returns 7.76ft³
